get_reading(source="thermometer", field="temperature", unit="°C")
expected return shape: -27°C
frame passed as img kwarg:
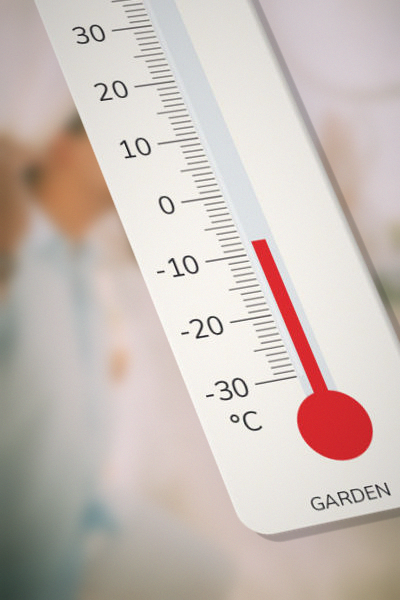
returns -8°C
